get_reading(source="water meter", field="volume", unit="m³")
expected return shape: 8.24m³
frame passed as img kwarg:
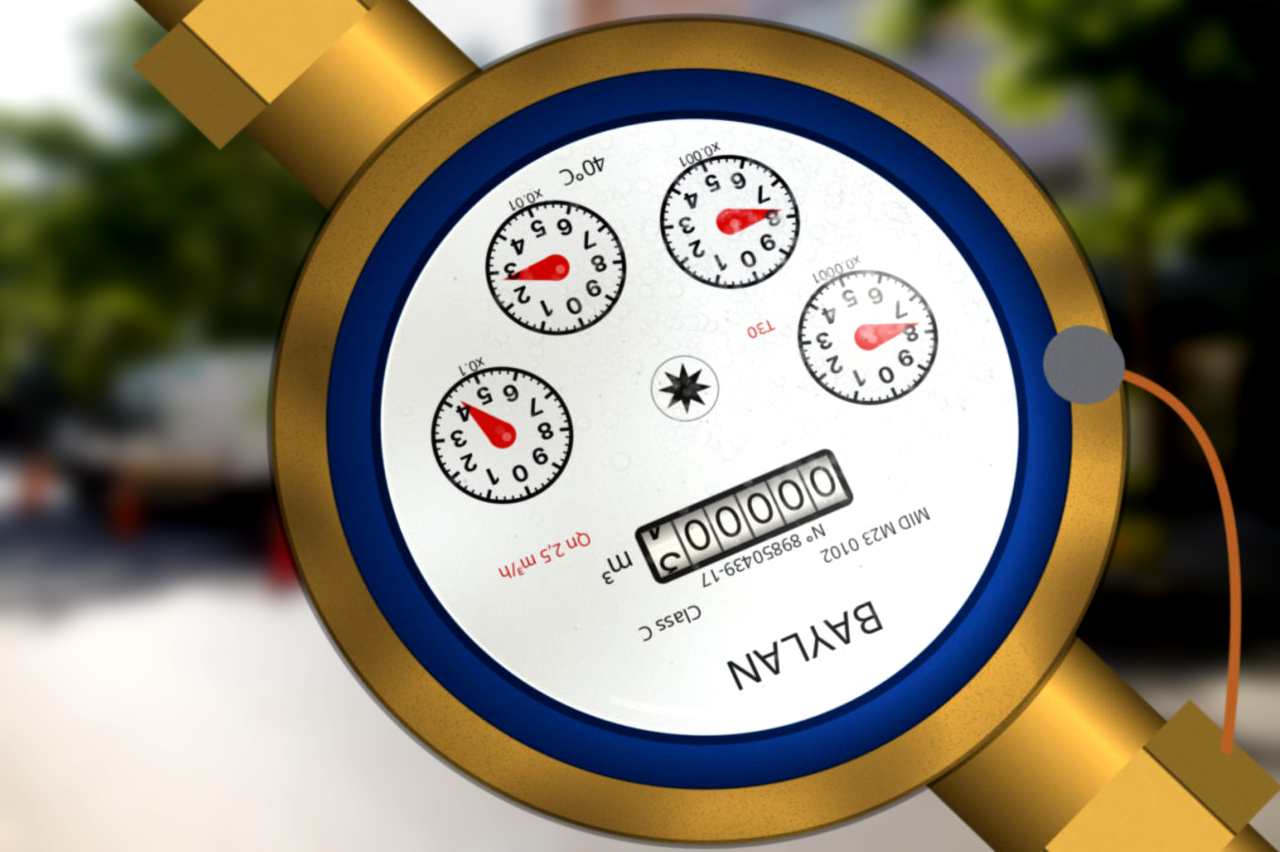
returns 3.4277m³
